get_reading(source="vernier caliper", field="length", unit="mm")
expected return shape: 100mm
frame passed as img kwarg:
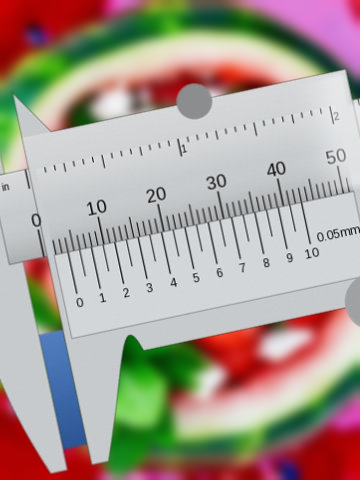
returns 4.0mm
